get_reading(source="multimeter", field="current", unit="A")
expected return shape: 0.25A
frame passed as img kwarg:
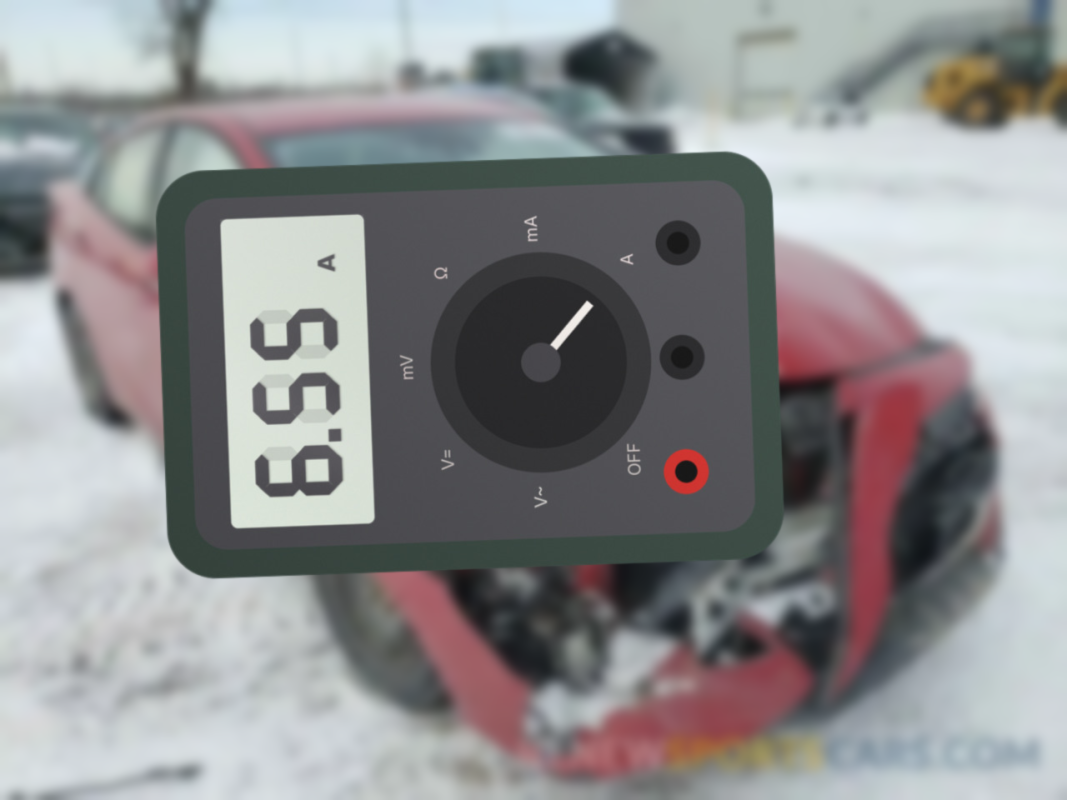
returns 6.55A
